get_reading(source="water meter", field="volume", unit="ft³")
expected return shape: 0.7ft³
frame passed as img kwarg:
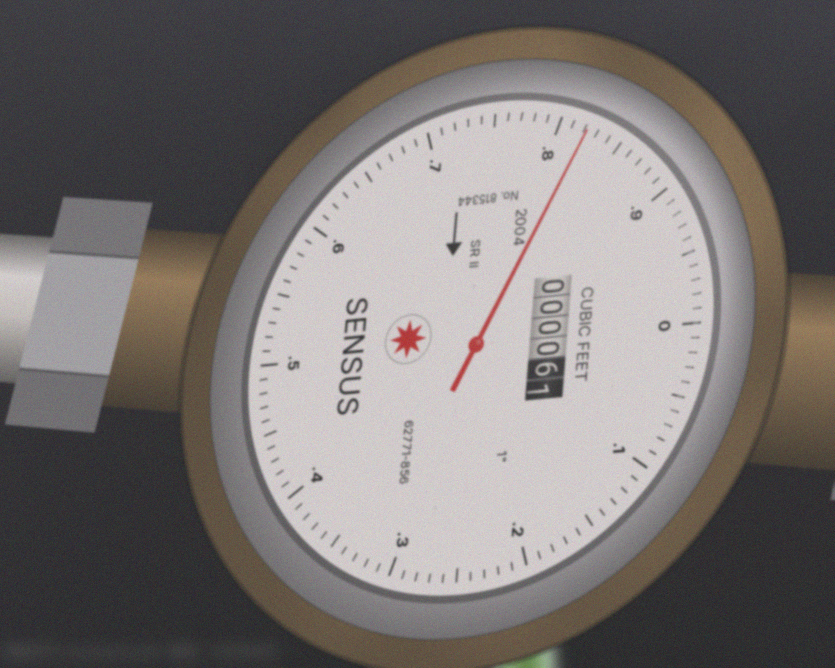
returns 60.82ft³
